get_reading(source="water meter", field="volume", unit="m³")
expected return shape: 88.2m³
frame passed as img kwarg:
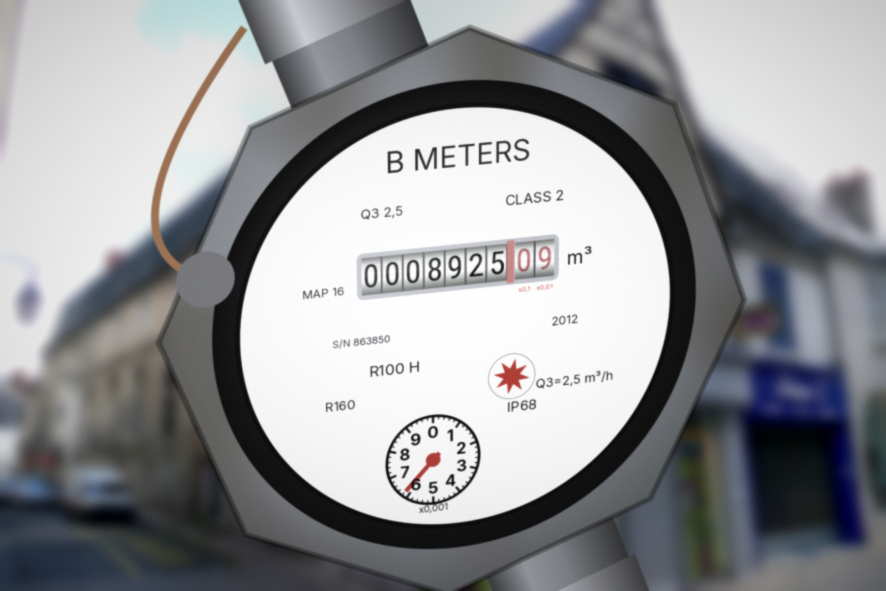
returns 8925.096m³
